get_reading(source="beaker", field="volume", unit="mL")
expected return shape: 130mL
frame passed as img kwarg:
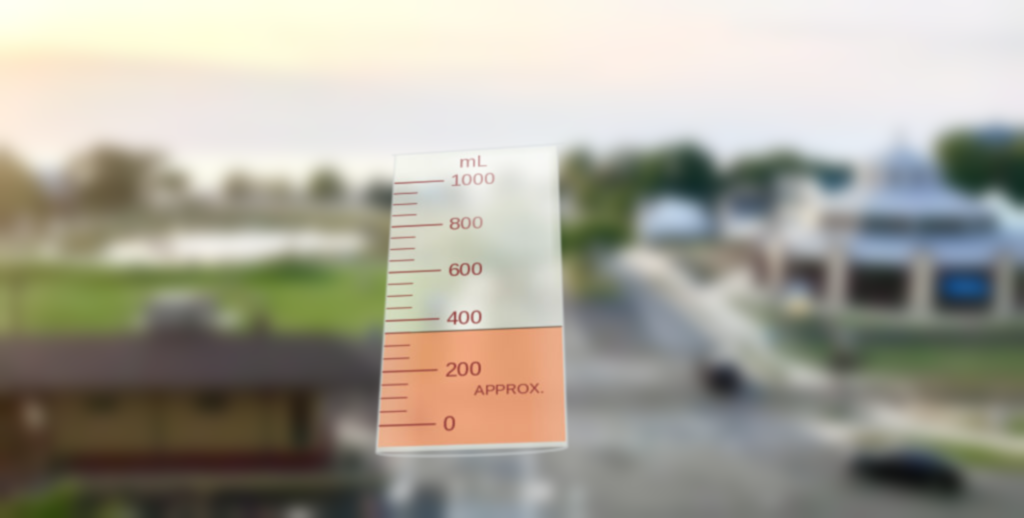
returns 350mL
